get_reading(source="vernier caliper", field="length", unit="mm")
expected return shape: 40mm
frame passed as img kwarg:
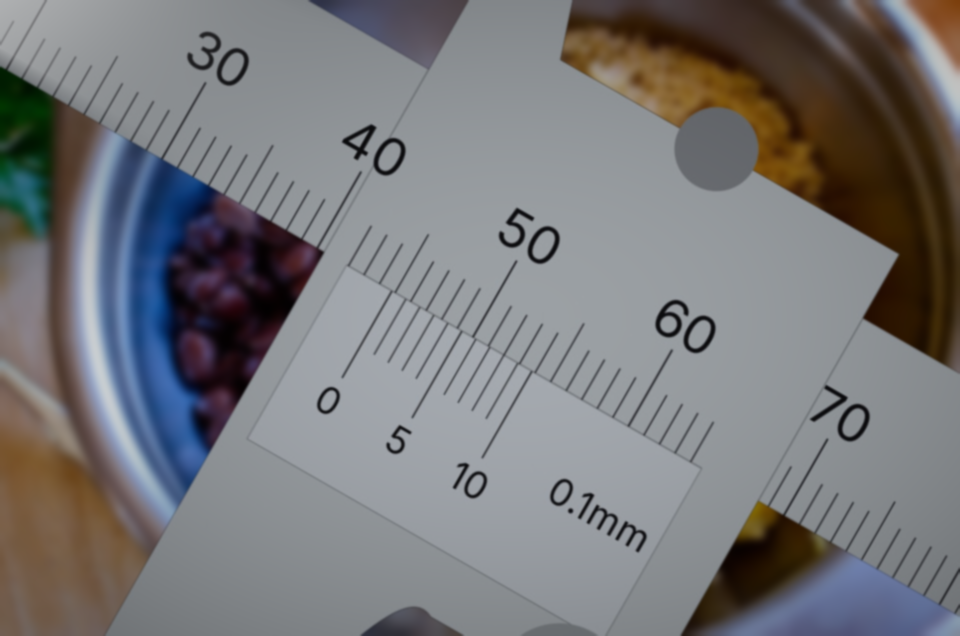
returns 44.8mm
